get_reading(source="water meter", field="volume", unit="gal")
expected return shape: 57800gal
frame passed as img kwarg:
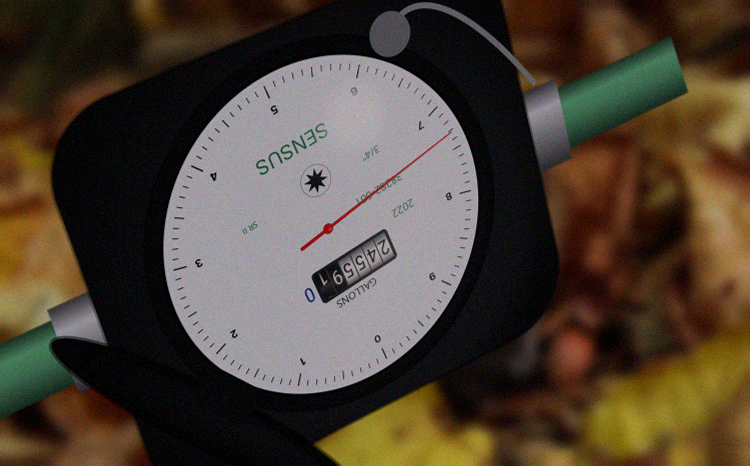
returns 2455907.3gal
